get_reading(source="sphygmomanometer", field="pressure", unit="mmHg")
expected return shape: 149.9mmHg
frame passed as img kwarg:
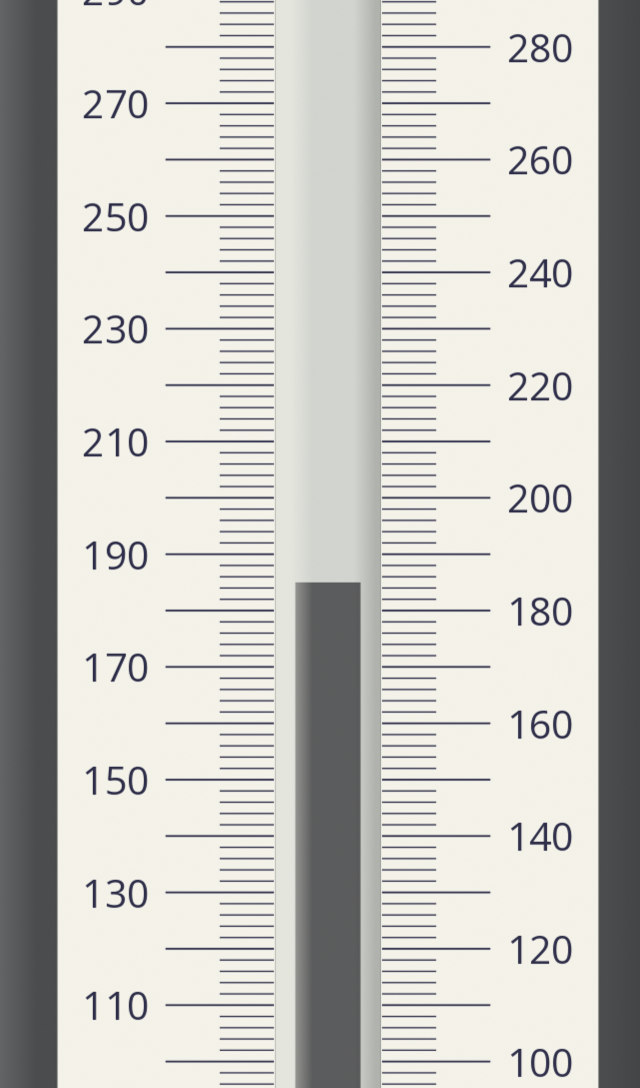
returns 185mmHg
